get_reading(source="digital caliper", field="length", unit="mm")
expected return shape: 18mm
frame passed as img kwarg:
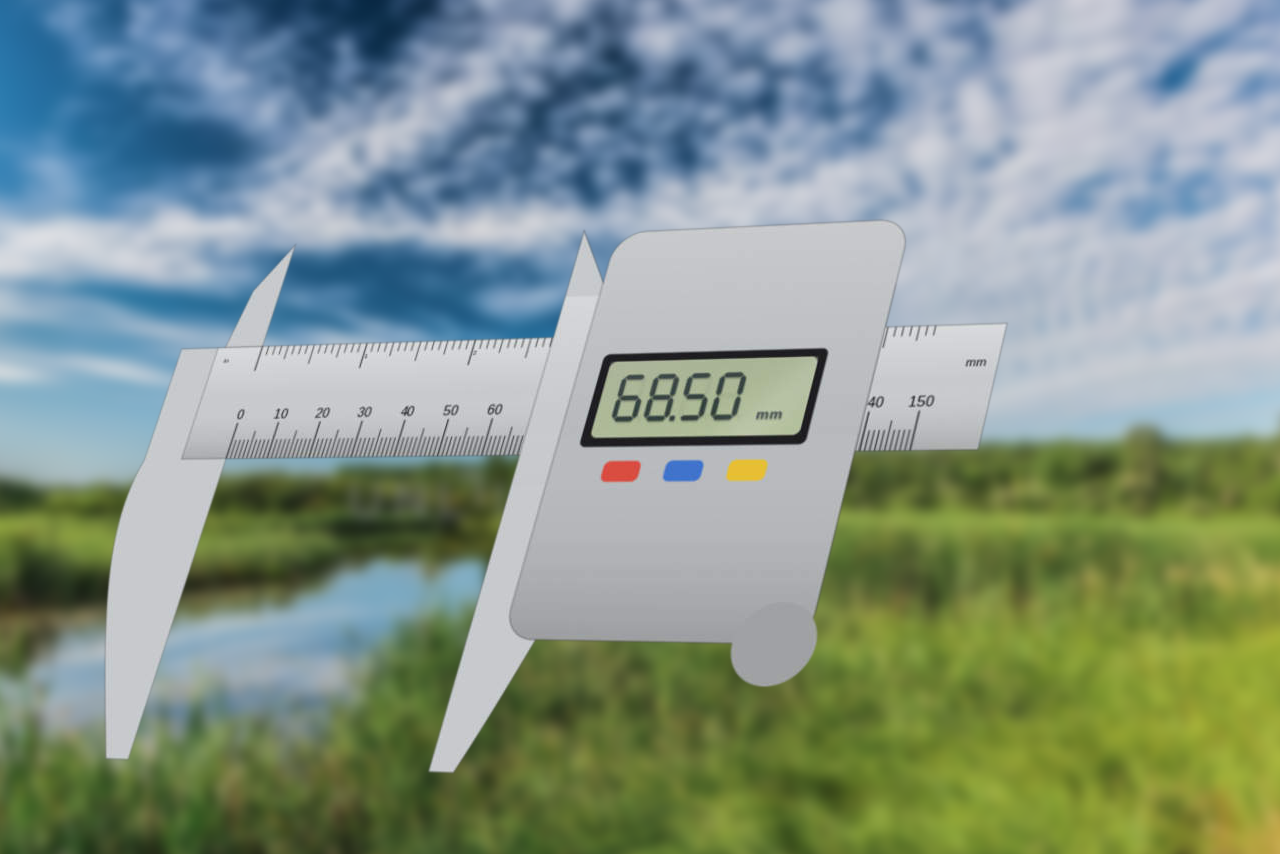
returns 68.50mm
